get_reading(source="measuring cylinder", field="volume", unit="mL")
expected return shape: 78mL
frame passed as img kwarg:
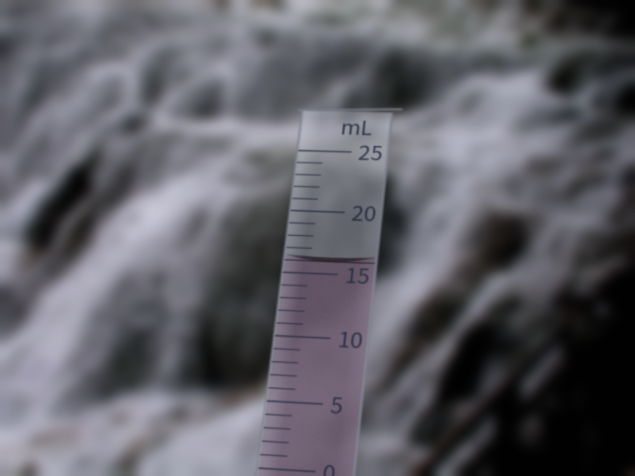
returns 16mL
